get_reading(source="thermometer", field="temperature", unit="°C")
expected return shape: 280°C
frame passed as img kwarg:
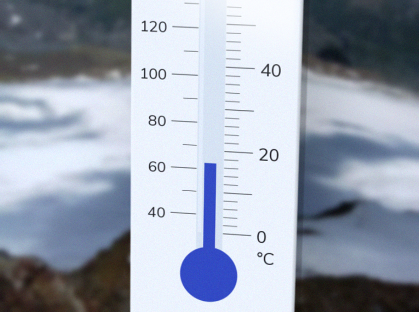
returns 17°C
